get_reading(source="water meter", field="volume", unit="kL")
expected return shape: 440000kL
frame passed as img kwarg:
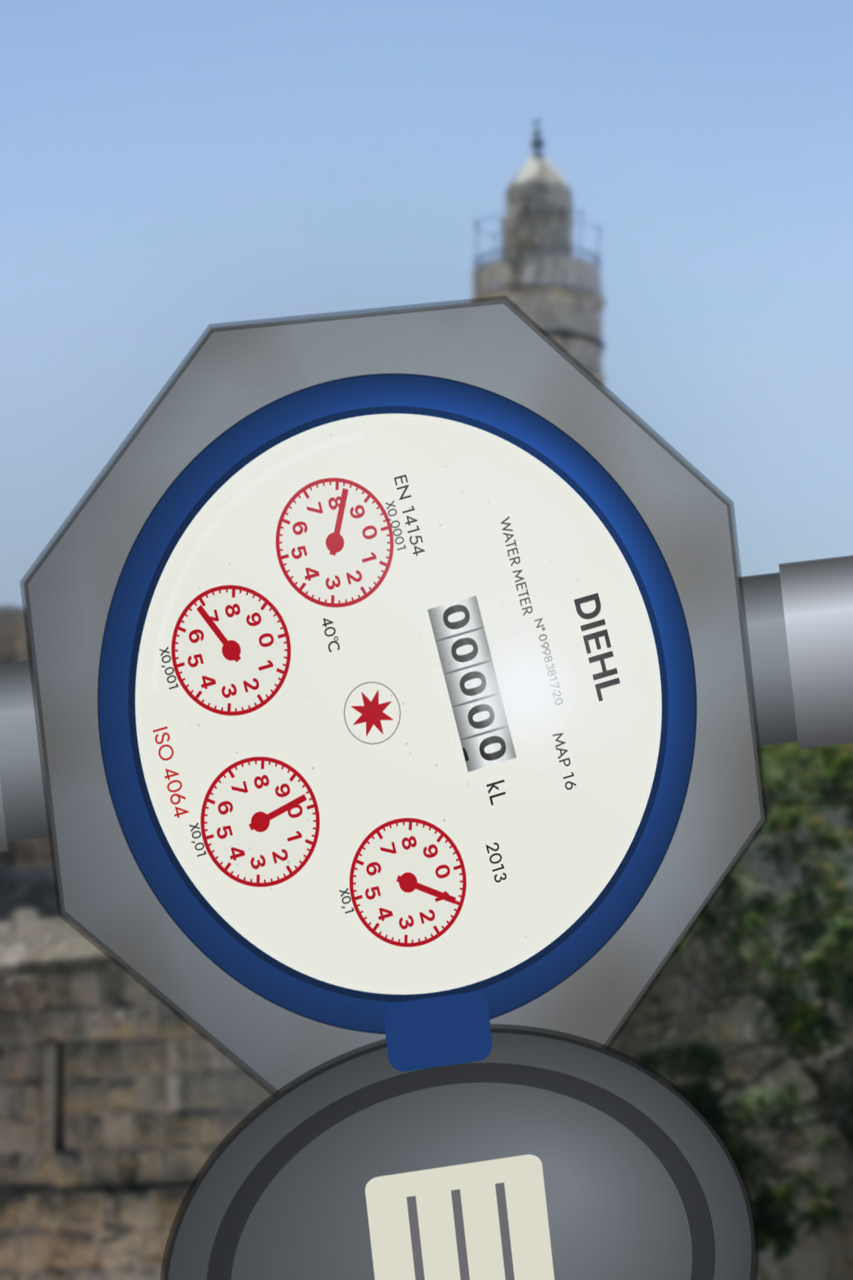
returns 0.0968kL
